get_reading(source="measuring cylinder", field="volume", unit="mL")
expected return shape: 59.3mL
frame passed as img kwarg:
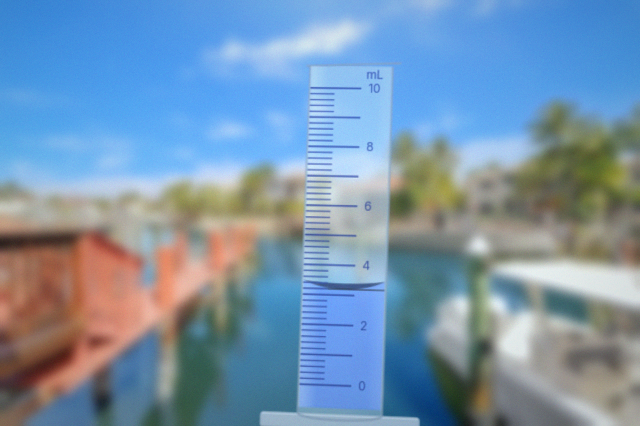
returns 3.2mL
